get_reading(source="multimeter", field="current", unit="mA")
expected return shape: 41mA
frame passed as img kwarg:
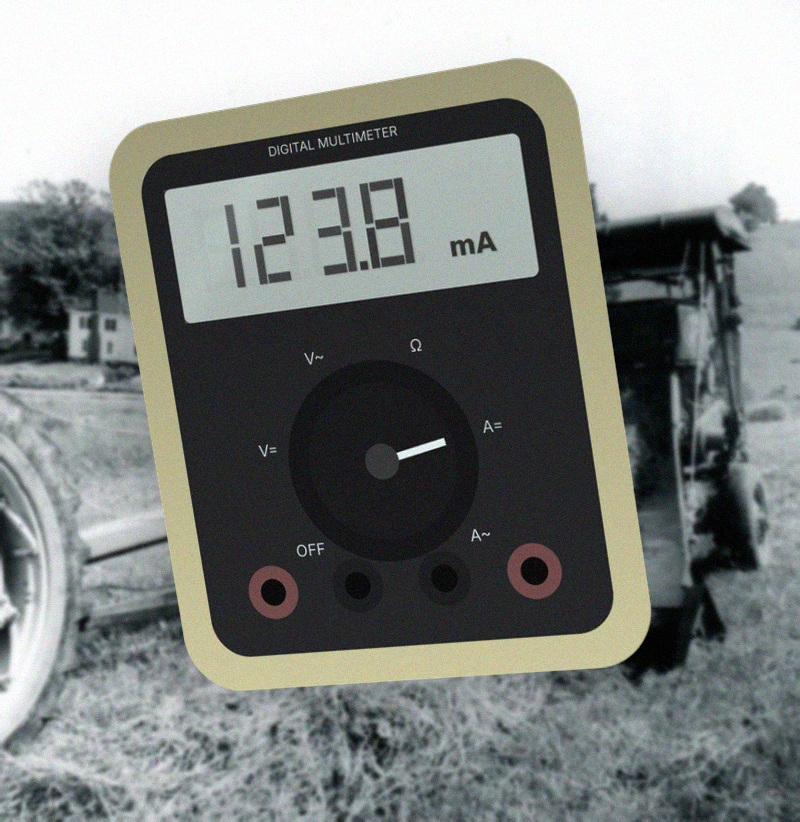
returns 123.8mA
